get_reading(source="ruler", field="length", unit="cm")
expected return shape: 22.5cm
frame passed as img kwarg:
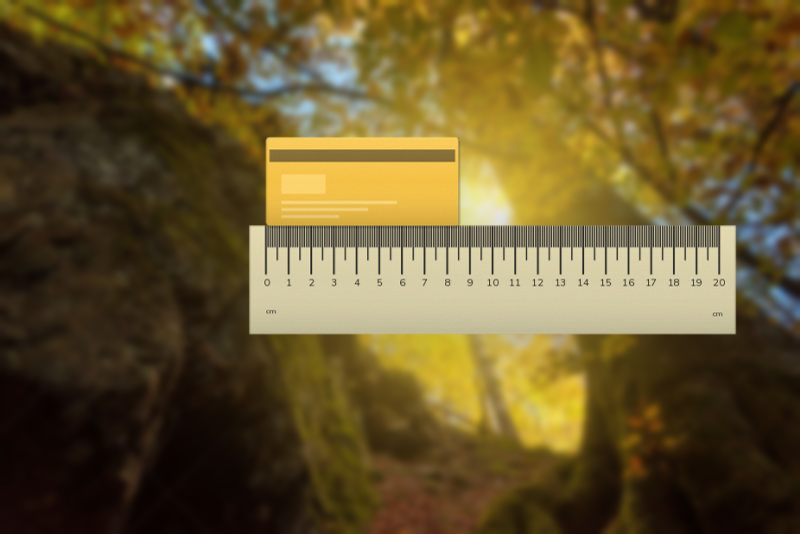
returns 8.5cm
